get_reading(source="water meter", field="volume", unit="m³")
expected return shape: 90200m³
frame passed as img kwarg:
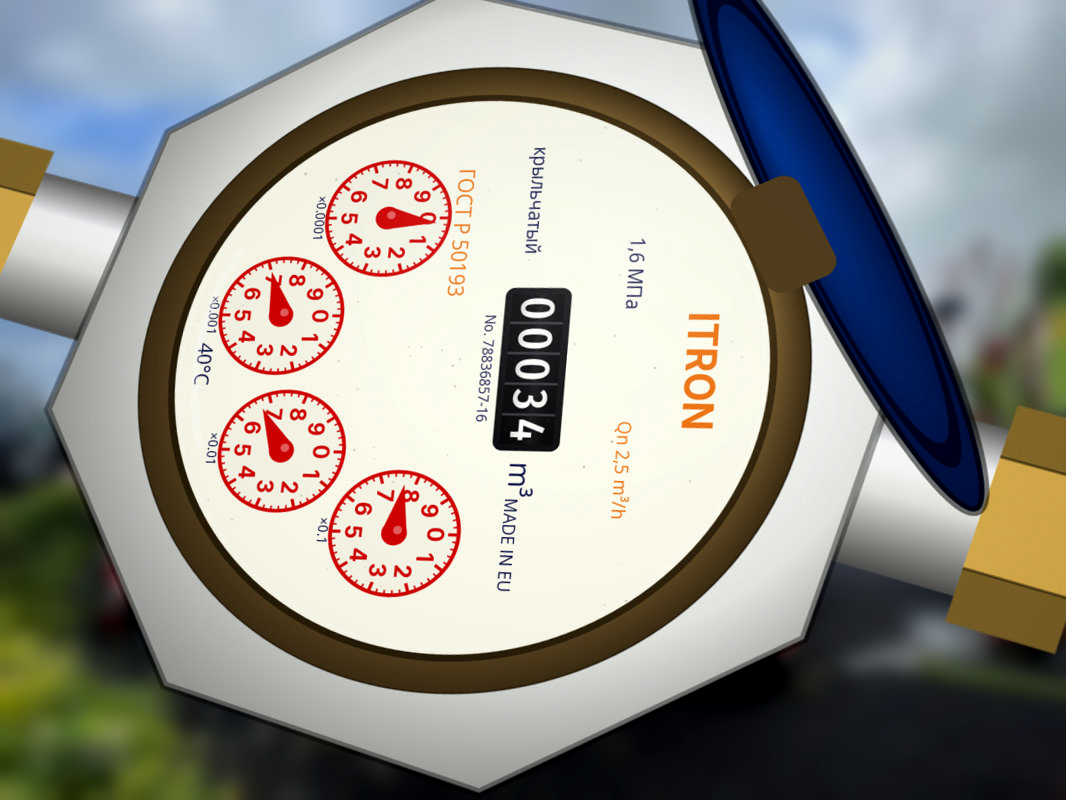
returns 34.7670m³
